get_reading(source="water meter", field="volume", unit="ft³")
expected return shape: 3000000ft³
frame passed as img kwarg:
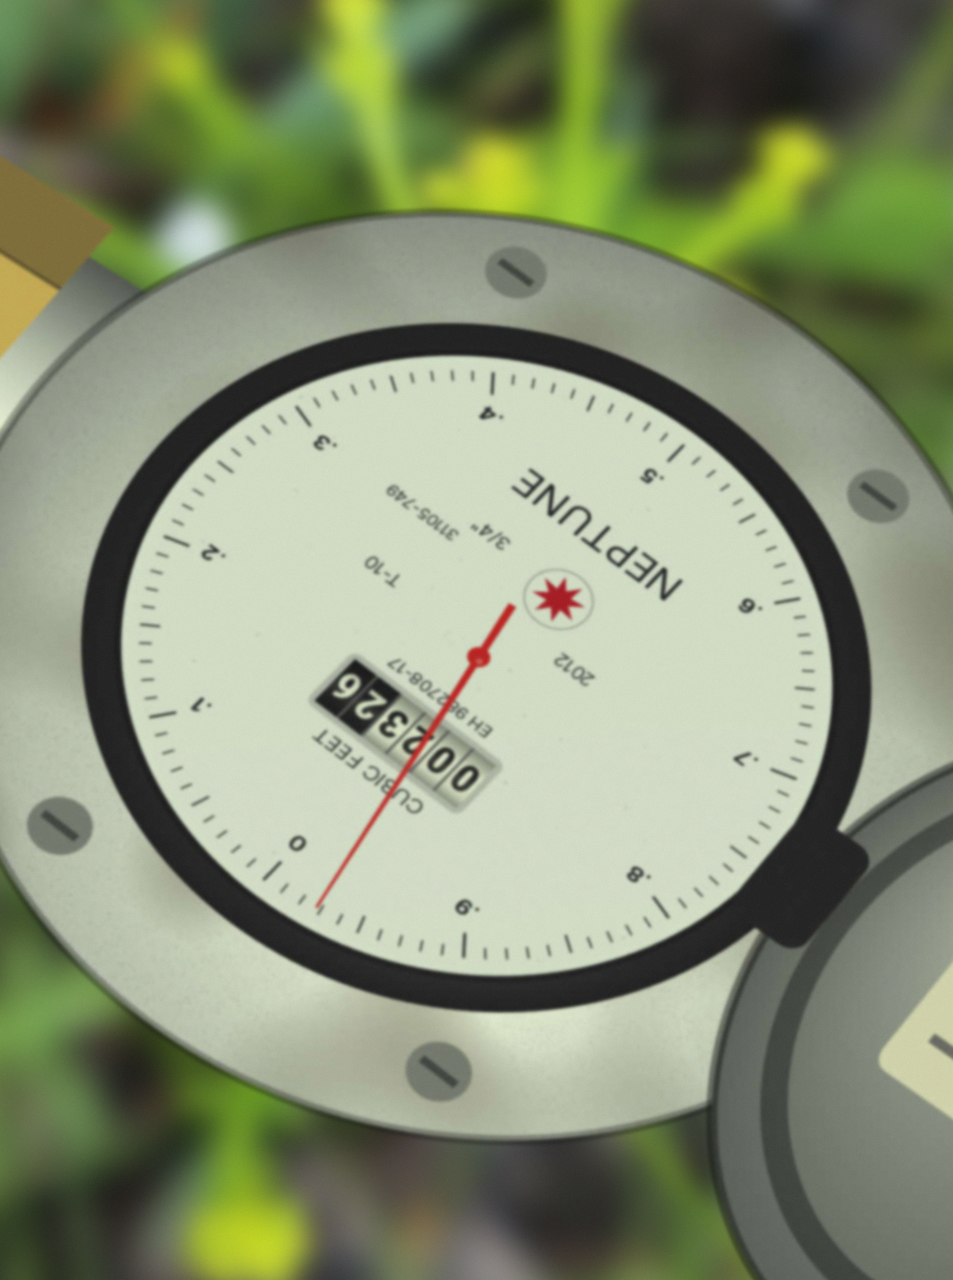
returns 2325.97ft³
